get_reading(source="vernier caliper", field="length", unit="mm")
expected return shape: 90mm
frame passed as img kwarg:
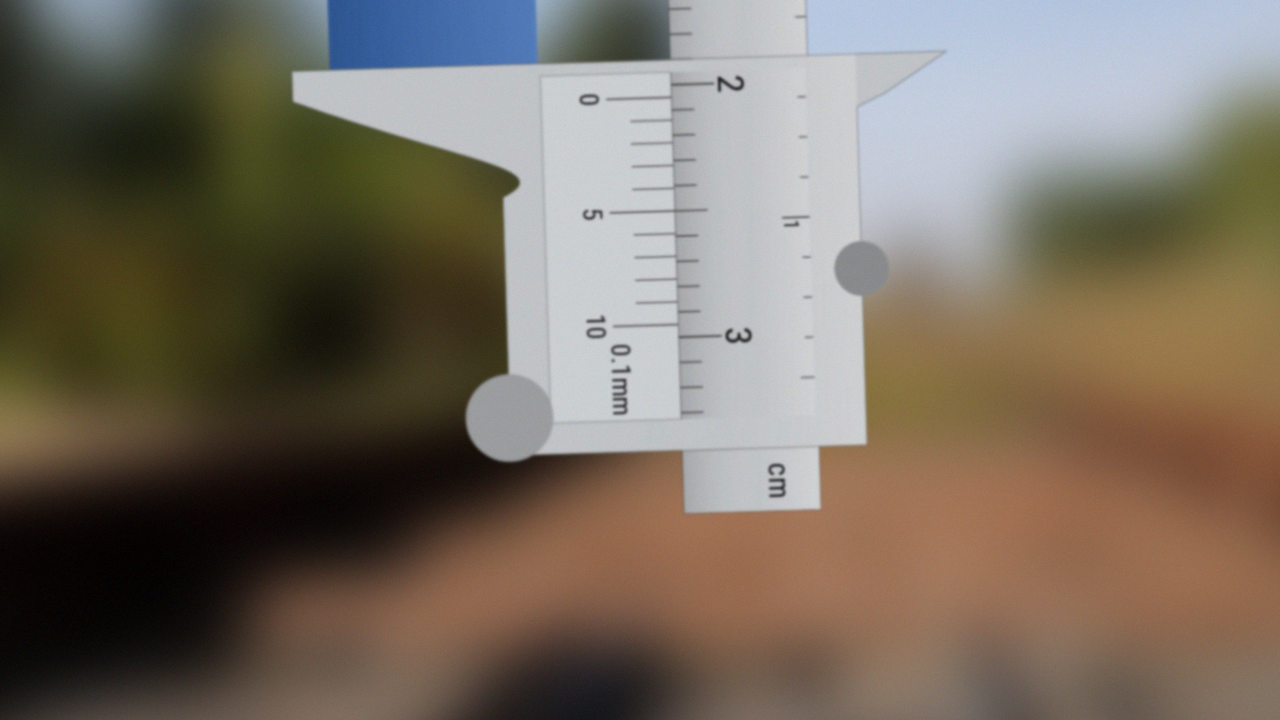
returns 20.5mm
